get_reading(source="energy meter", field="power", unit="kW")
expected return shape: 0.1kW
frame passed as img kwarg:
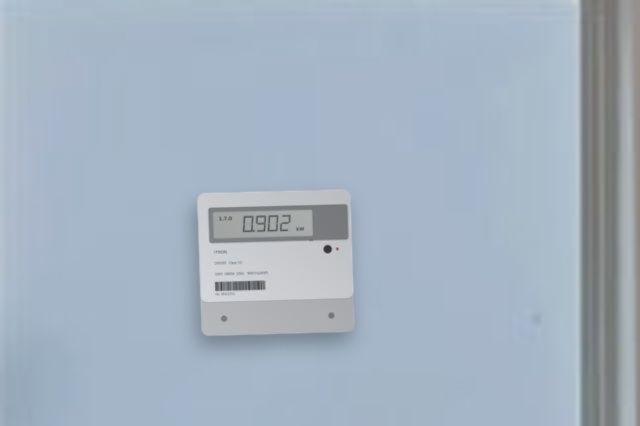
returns 0.902kW
